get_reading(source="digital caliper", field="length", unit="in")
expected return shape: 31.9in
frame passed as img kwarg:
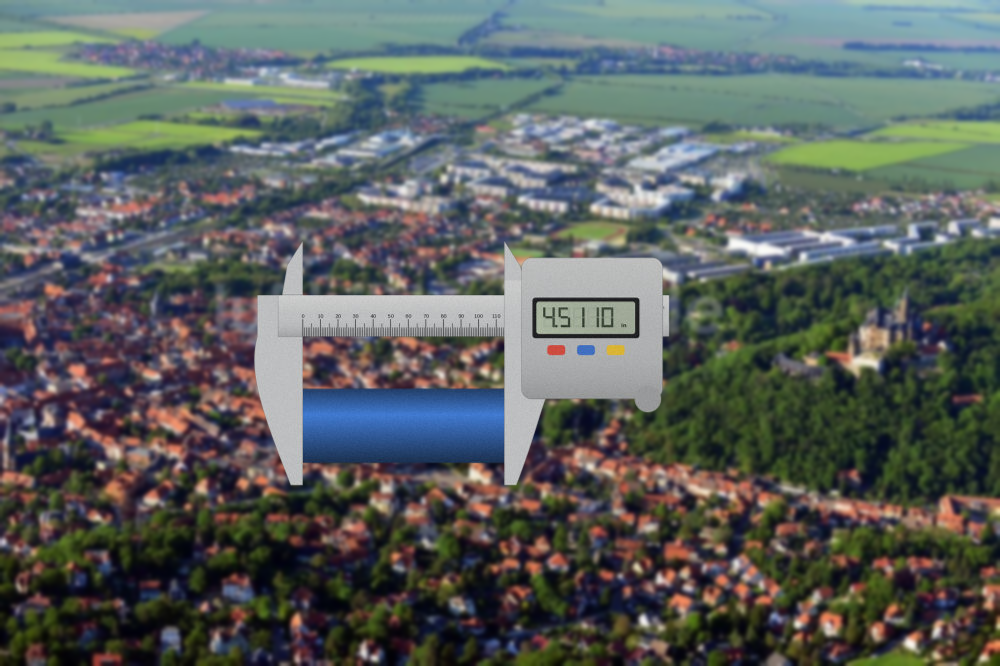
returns 4.5110in
